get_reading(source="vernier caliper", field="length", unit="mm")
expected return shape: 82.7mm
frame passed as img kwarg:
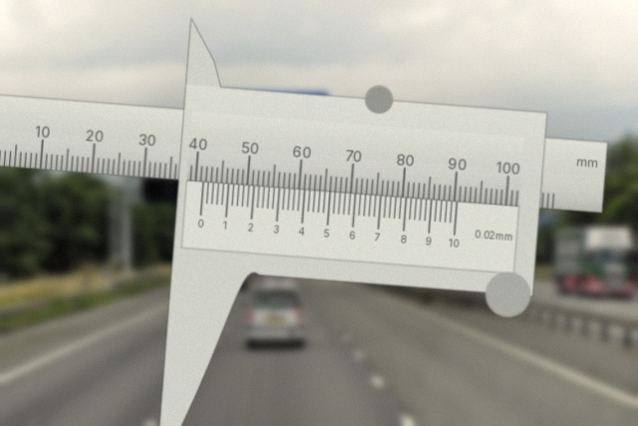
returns 41.5mm
